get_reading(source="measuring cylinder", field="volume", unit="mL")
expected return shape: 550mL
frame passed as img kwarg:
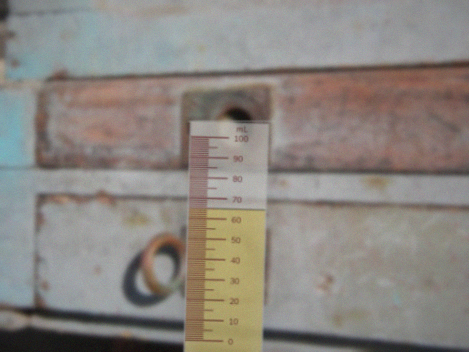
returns 65mL
